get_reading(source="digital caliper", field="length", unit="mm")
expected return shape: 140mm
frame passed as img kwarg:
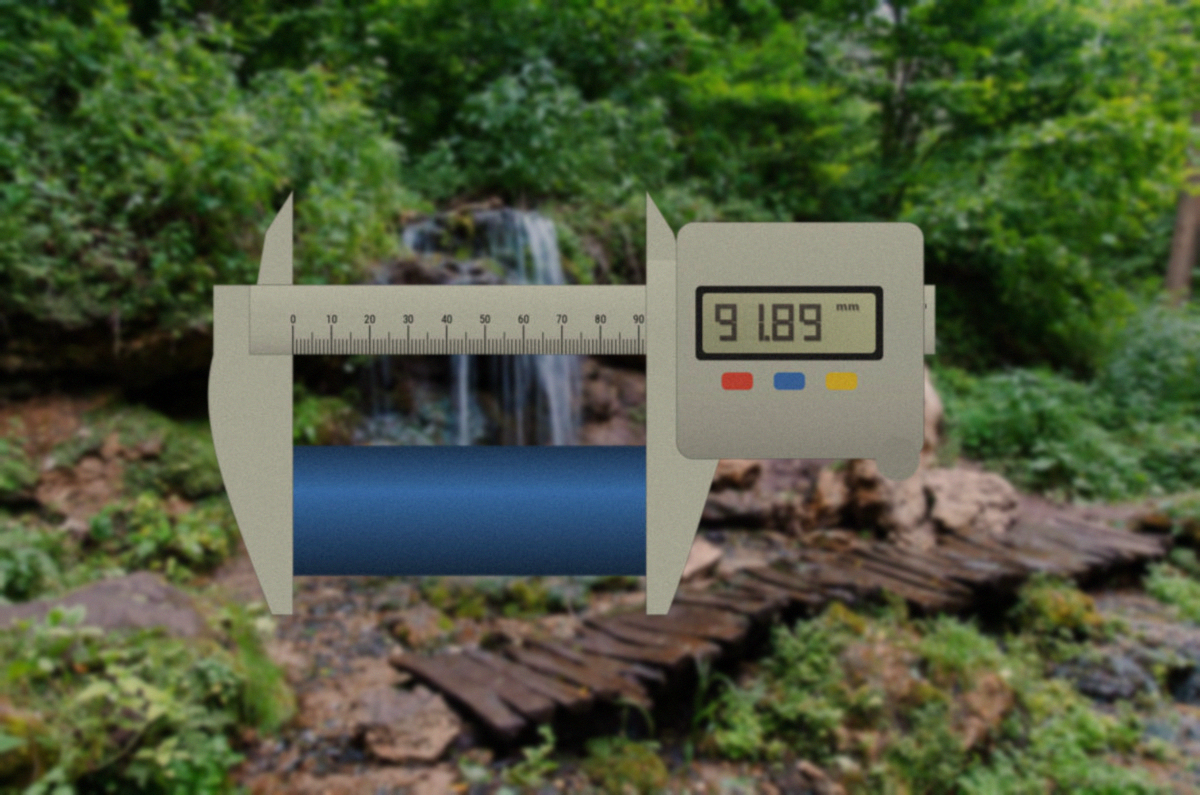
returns 91.89mm
